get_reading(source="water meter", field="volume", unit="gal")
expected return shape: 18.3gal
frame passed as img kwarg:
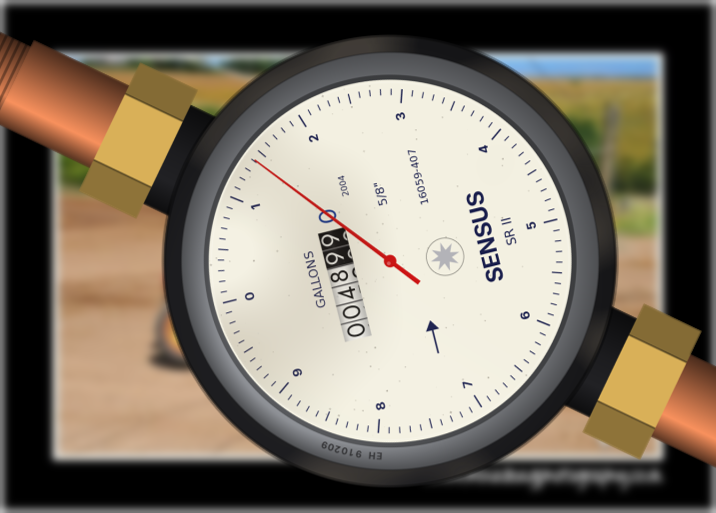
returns 48991.4gal
